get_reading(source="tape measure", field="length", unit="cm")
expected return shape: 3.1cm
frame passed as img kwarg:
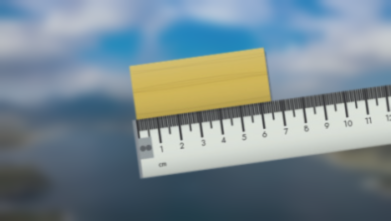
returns 6.5cm
